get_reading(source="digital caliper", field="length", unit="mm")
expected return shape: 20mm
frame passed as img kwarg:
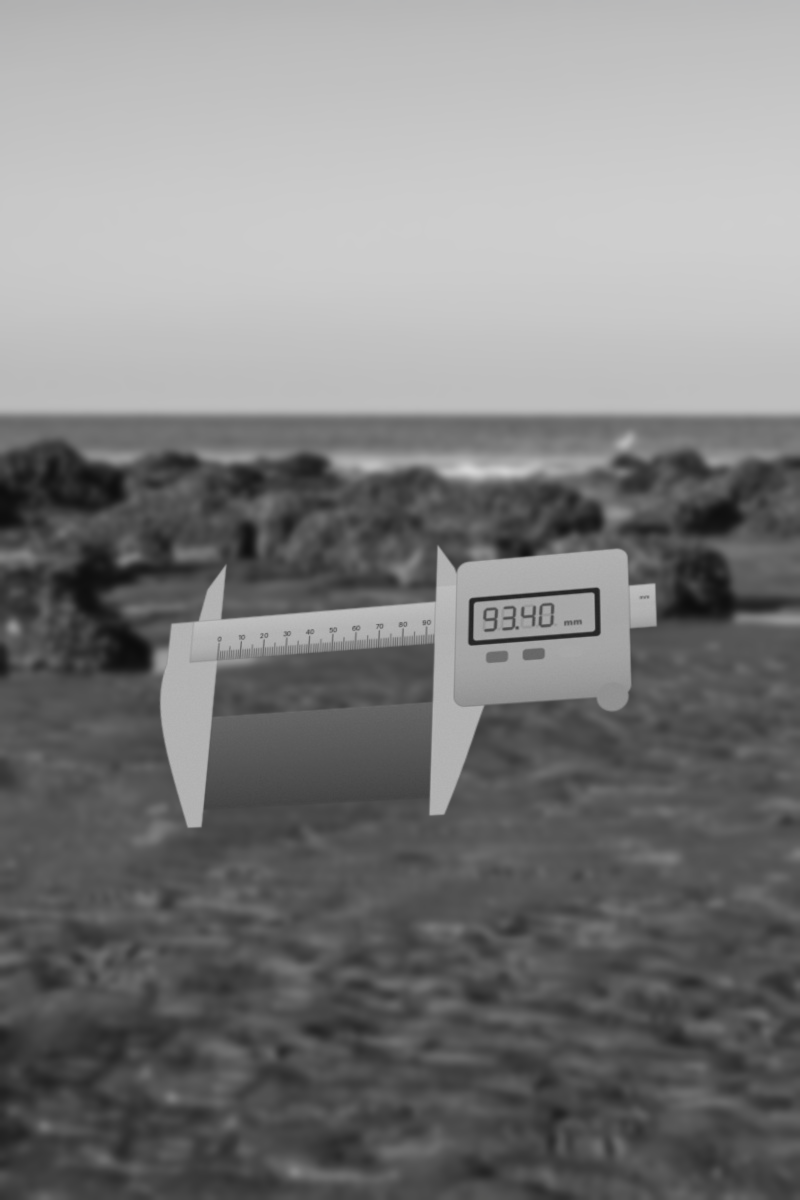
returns 93.40mm
